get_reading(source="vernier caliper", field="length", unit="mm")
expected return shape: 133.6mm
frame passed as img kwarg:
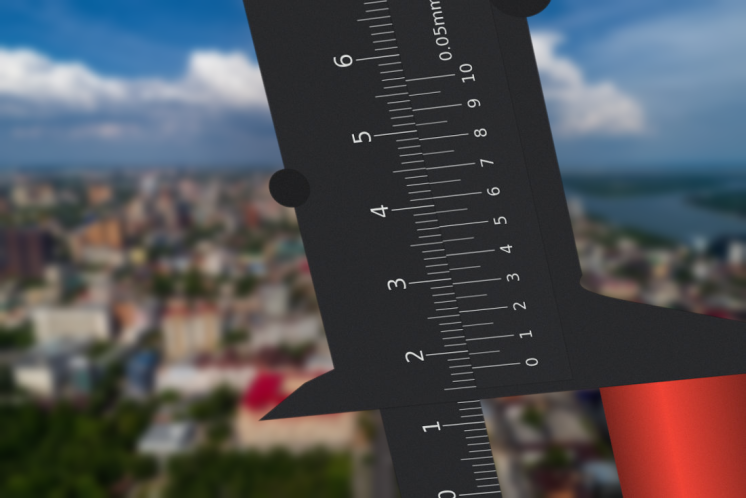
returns 17.6mm
